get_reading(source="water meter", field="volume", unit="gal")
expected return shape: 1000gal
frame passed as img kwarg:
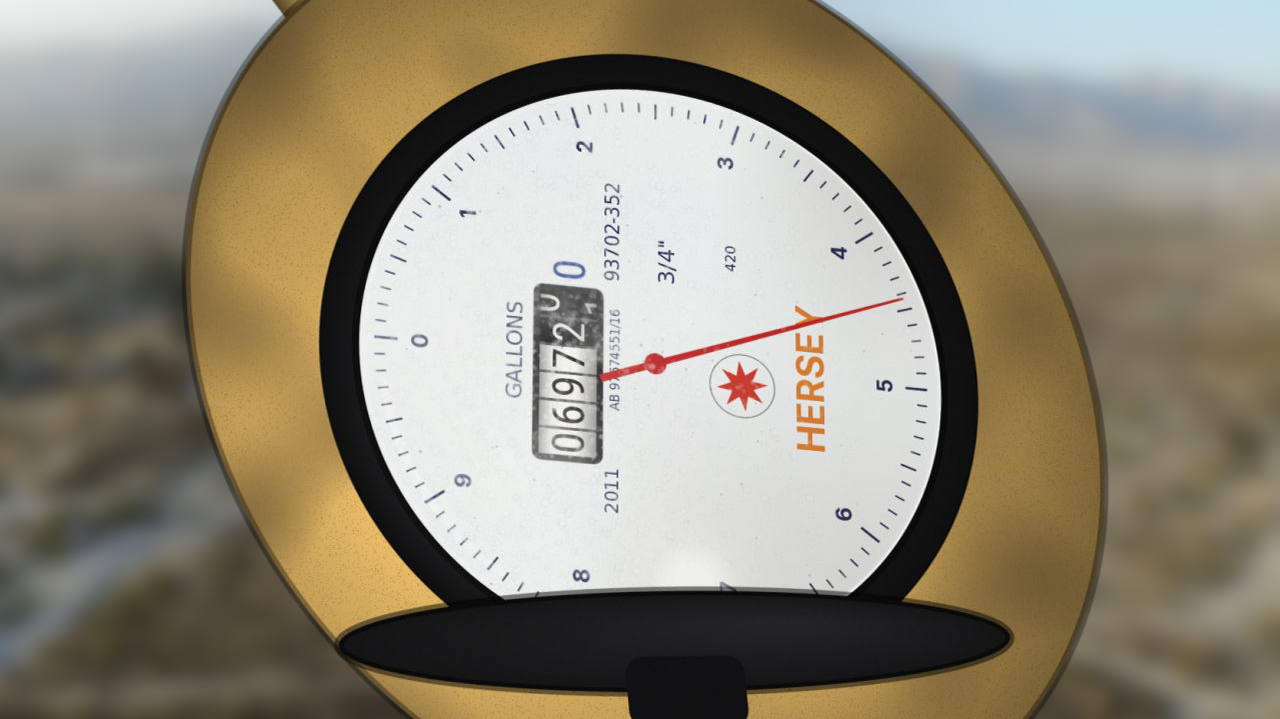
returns 697204.4gal
